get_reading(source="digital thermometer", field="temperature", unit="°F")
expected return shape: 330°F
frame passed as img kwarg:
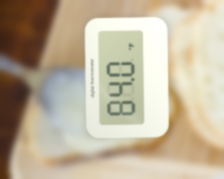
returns 84.0°F
